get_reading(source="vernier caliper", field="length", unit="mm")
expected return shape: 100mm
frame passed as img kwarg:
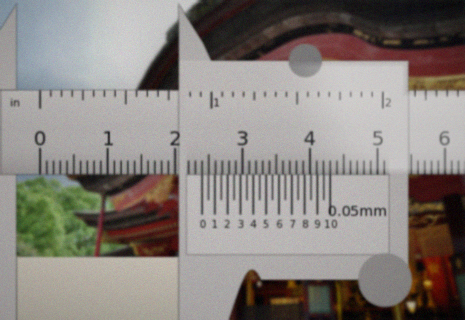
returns 24.0mm
